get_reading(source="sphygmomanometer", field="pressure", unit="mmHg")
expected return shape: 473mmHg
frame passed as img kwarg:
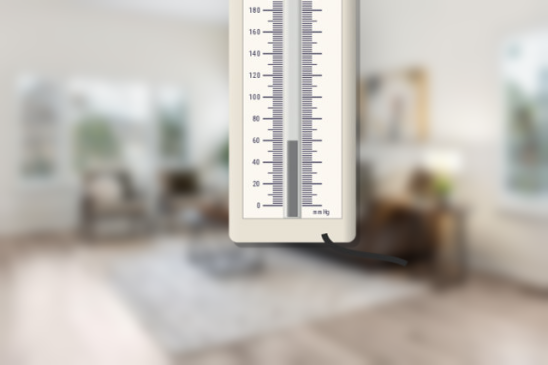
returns 60mmHg
